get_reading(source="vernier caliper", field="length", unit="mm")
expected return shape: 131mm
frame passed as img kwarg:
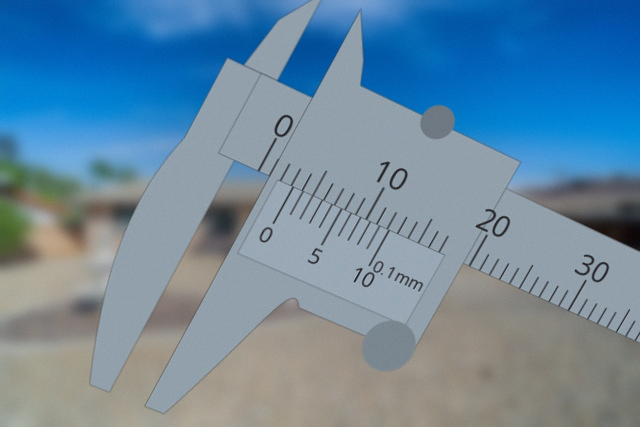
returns 3.2mm
